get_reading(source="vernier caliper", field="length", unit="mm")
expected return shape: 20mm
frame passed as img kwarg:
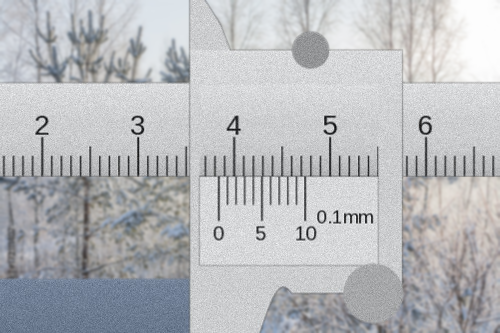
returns 38.4mm
